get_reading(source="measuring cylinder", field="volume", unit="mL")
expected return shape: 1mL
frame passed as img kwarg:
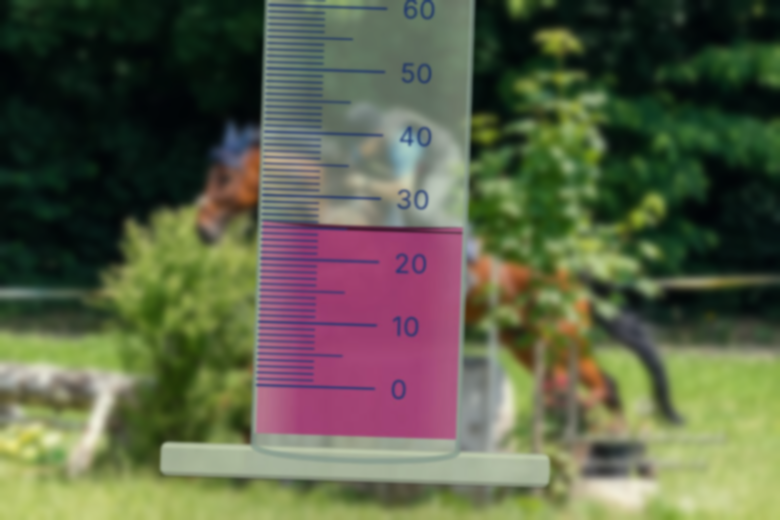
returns 25mL
